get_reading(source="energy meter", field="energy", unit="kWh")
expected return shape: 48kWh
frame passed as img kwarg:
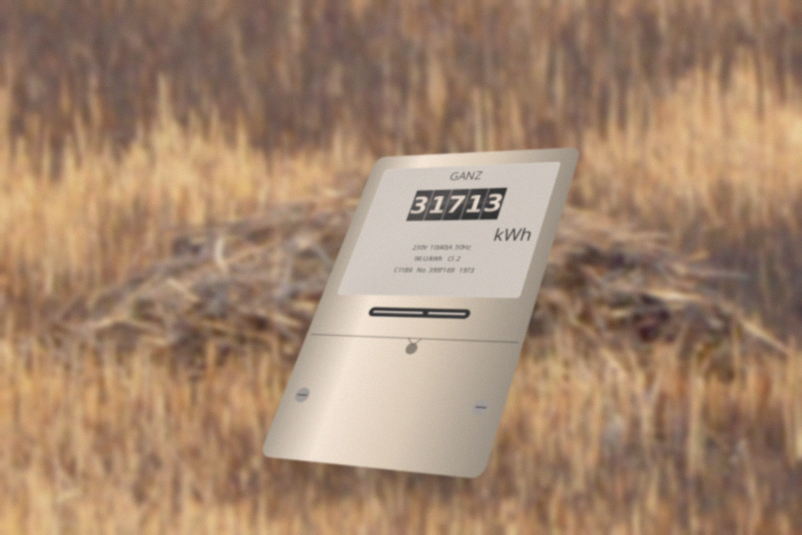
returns 31713kWh
